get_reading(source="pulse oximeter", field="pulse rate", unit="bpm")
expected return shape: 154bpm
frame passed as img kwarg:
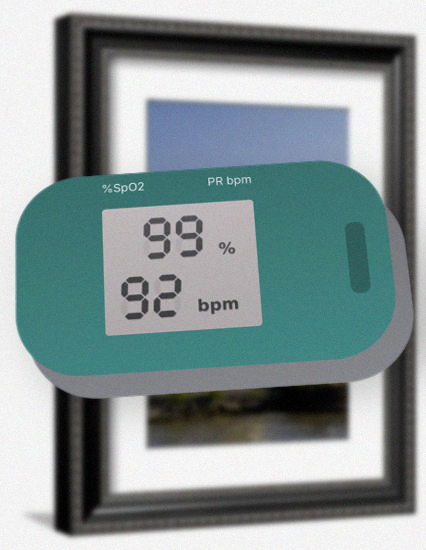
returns 92bpm
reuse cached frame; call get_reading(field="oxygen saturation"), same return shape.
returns 99%
